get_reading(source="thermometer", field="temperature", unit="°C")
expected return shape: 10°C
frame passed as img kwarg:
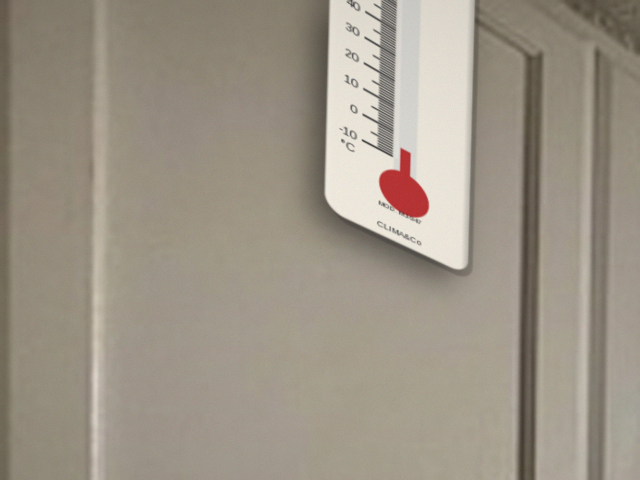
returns -5°C
